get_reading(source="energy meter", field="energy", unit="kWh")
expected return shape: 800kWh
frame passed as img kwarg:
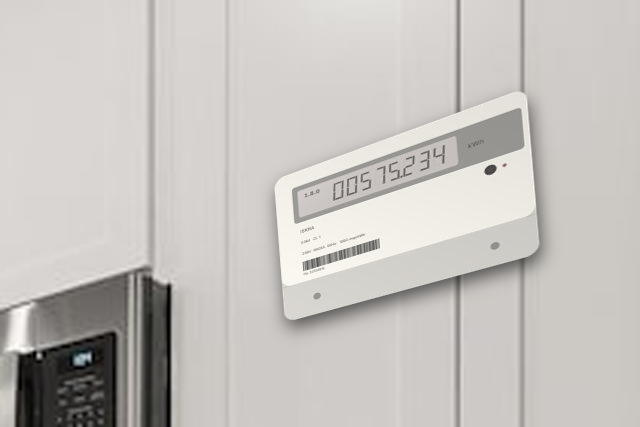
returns 575.234kWh
